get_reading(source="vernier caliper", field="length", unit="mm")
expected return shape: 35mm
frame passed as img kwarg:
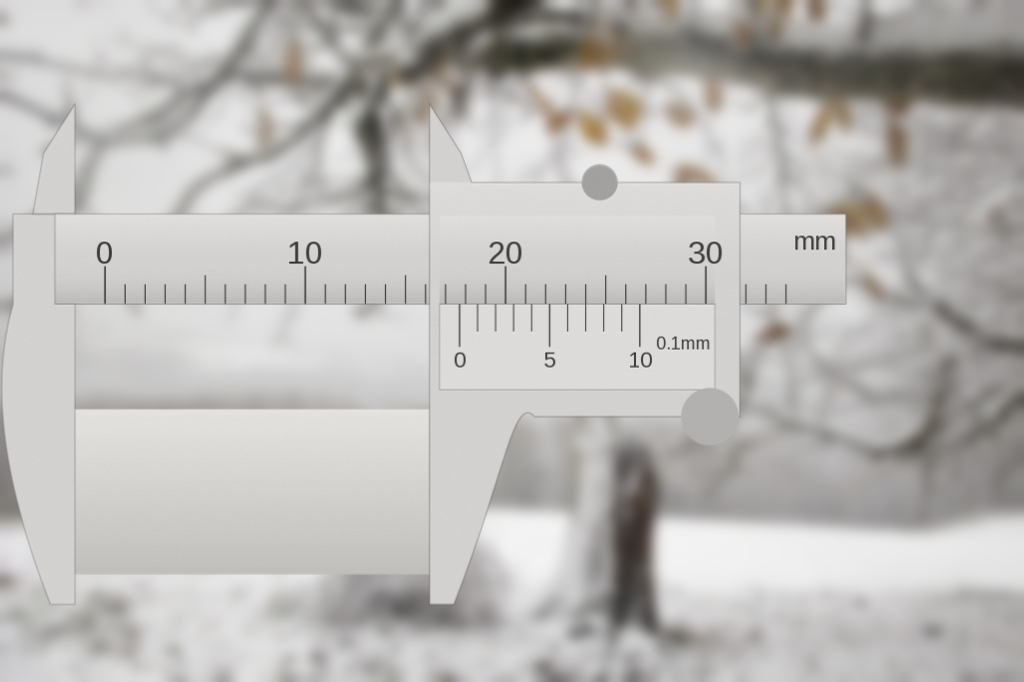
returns 17.7mm
